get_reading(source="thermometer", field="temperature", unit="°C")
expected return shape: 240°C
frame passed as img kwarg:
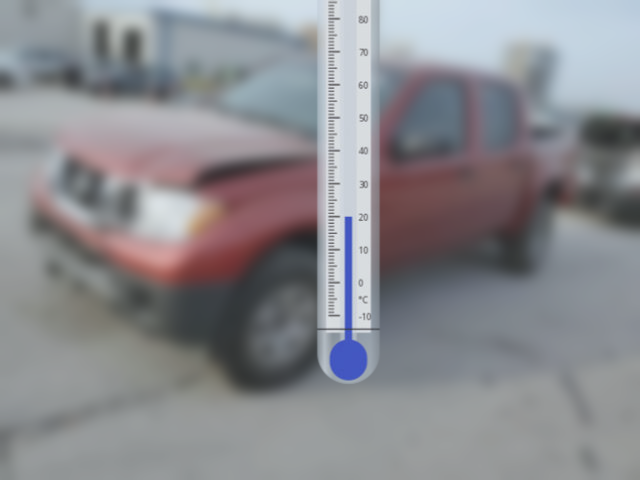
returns 20°C
